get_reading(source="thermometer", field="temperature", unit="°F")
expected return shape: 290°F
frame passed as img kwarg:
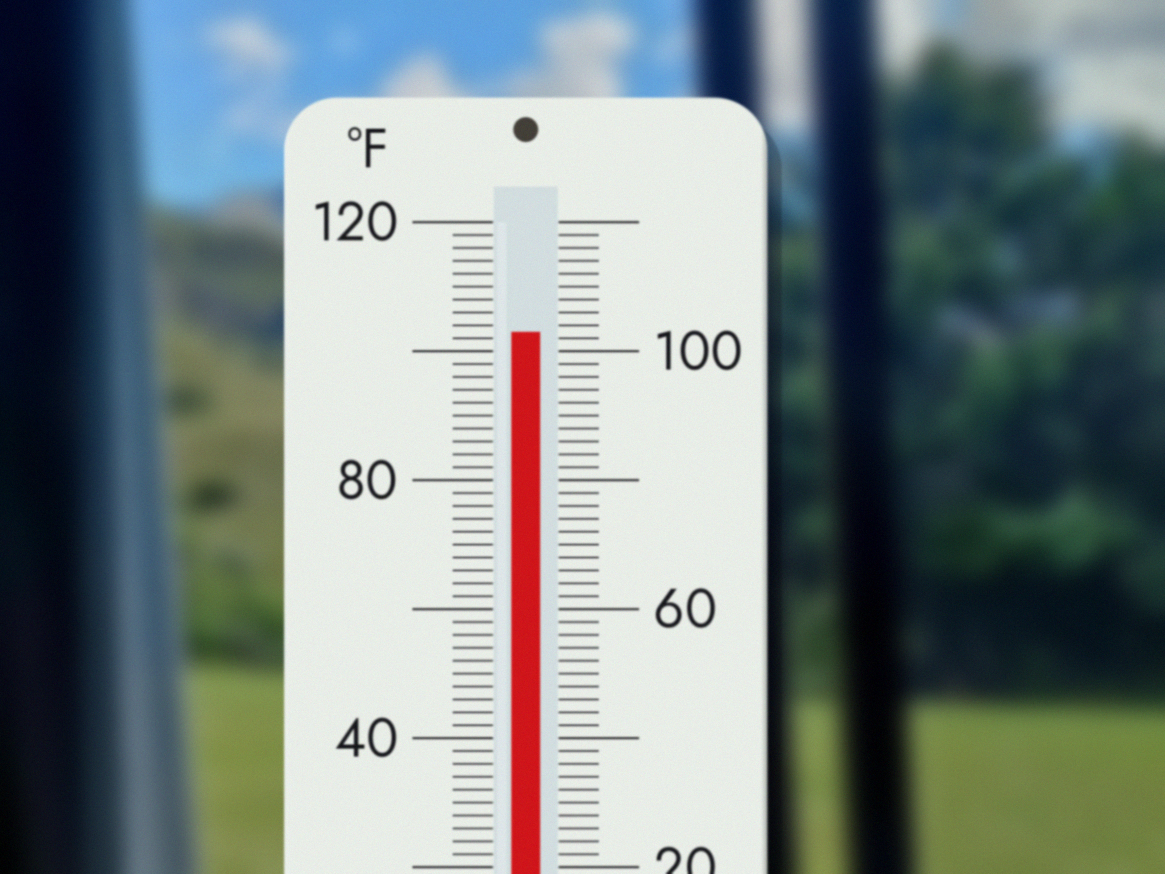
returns 103°F
